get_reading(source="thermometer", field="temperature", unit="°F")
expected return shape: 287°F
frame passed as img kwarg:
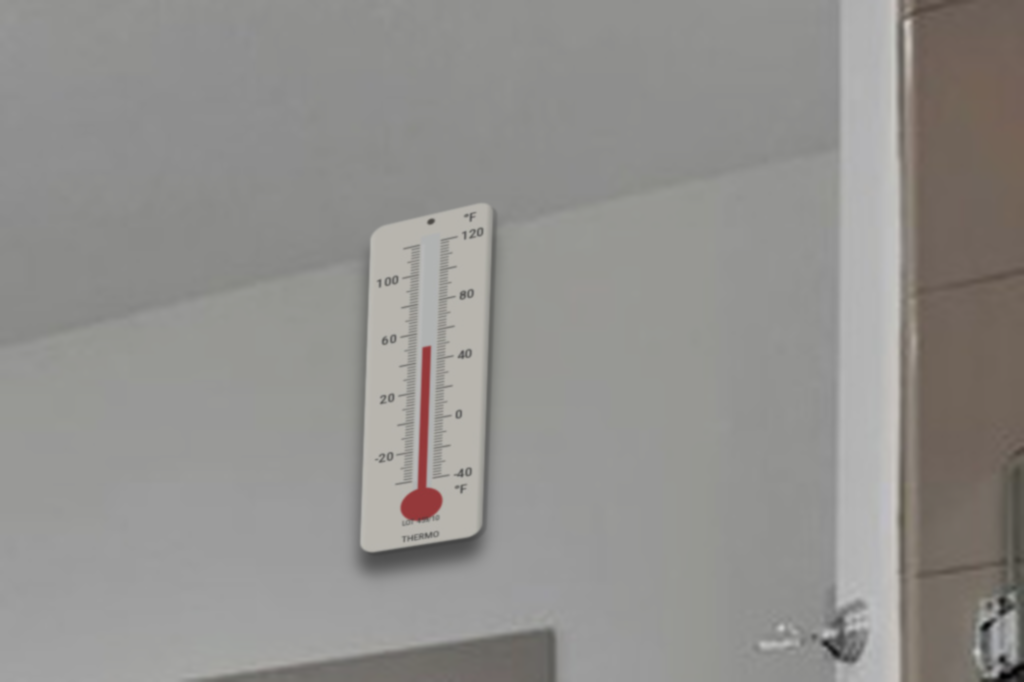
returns 50°F
